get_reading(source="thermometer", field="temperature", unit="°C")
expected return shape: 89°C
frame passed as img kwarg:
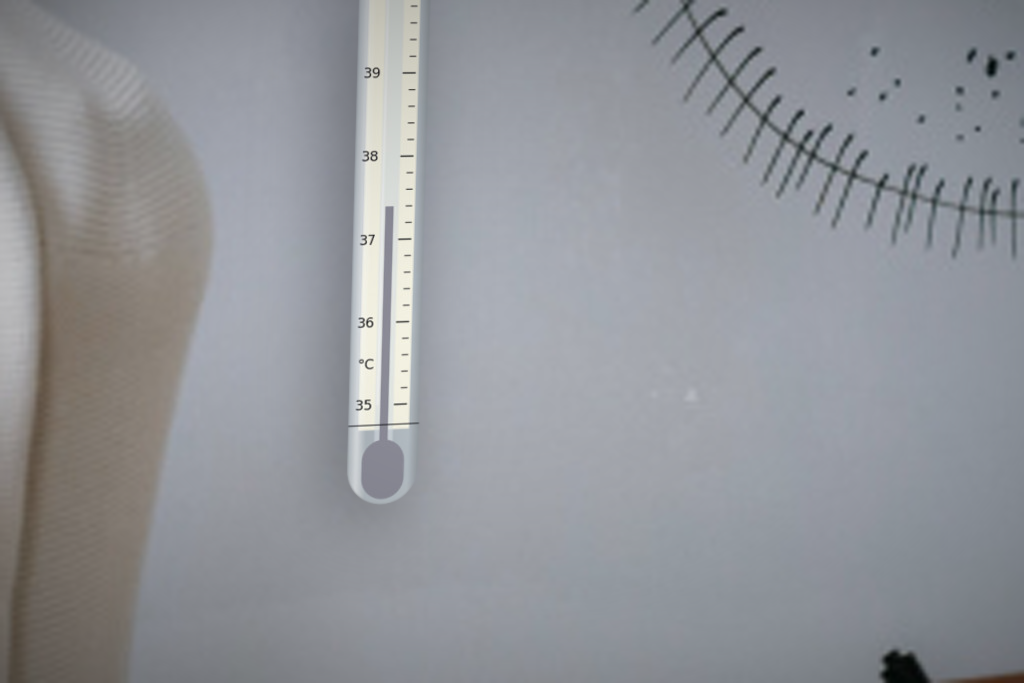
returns 37.4°C
